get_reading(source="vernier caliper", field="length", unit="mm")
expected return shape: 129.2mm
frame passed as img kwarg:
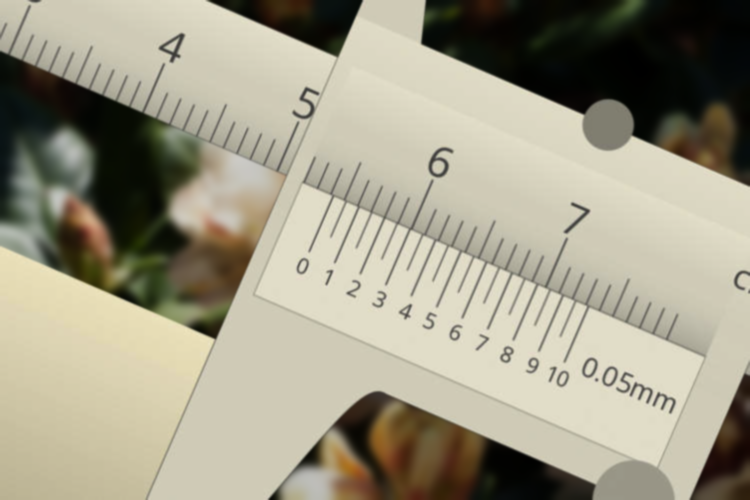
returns 54.2mm
